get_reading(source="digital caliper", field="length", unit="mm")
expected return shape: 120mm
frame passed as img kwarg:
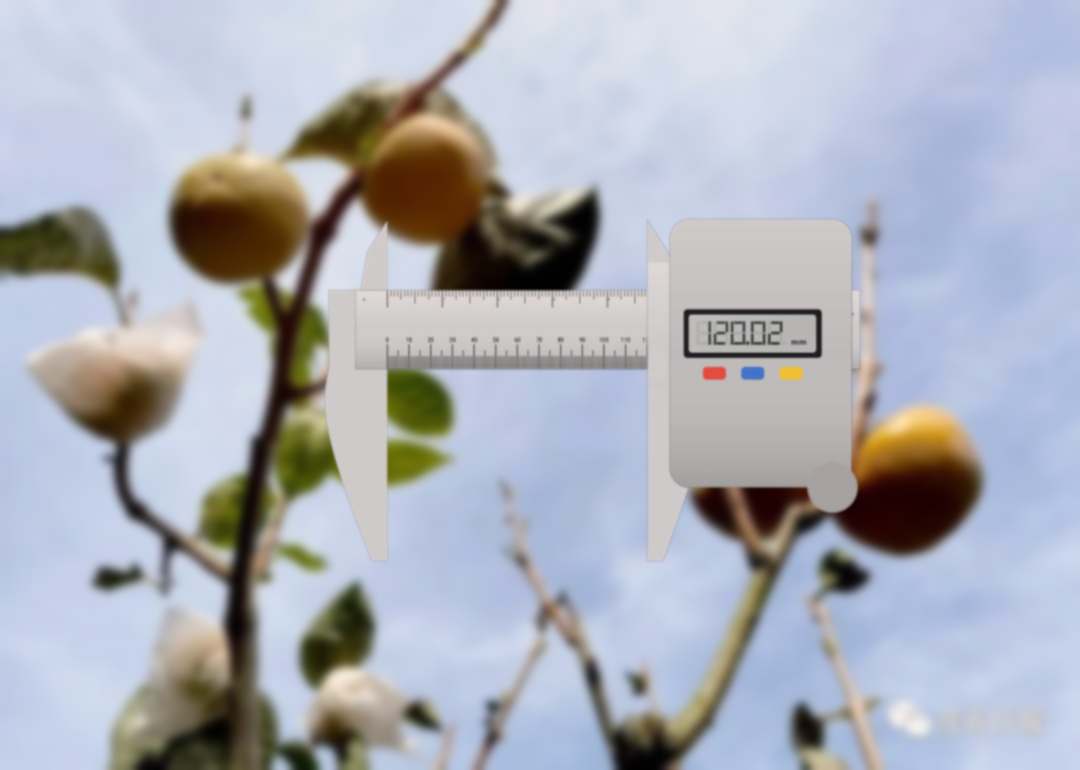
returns 120.02mm
